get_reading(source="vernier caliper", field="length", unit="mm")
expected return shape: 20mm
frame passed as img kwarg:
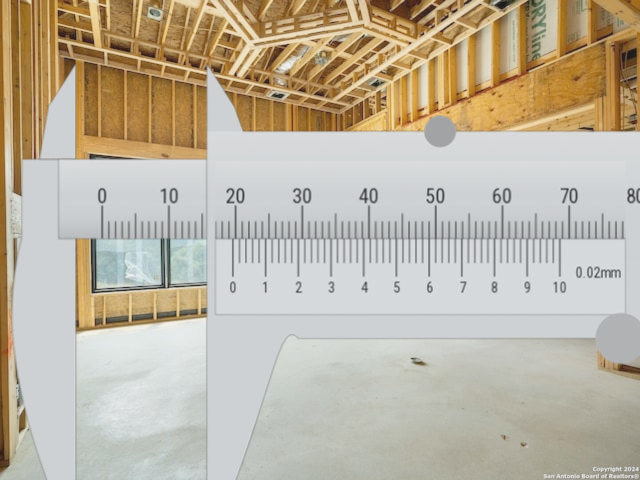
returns 19.6mm
